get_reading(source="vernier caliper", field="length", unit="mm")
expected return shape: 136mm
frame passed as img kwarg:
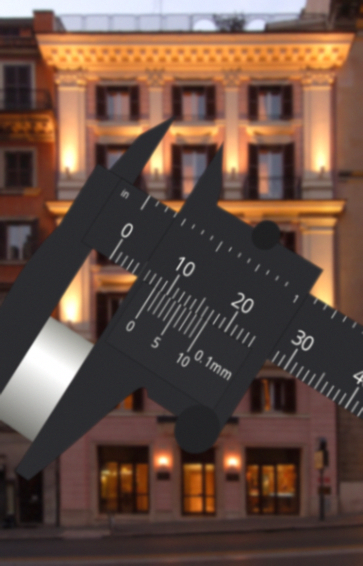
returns 8.0mm
